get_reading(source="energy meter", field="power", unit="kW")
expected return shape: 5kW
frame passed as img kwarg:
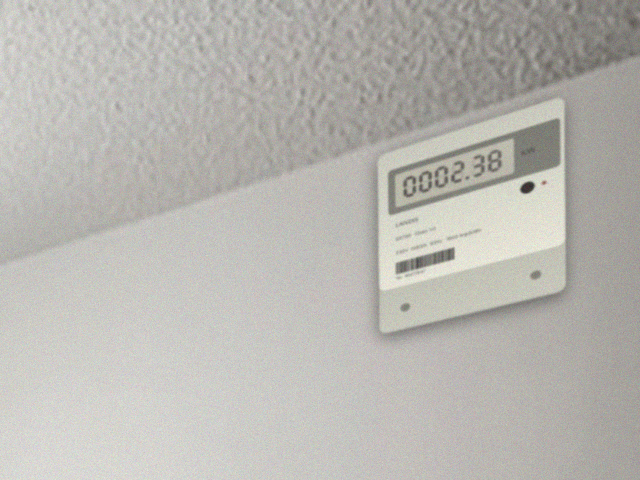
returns 2.38kW
